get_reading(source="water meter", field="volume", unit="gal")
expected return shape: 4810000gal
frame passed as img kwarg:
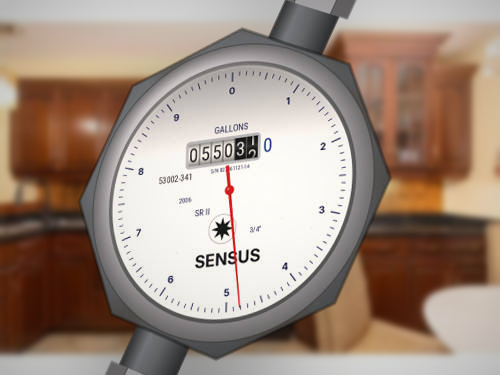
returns 550314.8gal
